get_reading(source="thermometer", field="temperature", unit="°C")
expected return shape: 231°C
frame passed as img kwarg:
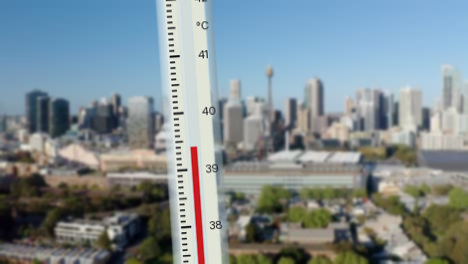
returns 39.4°C
